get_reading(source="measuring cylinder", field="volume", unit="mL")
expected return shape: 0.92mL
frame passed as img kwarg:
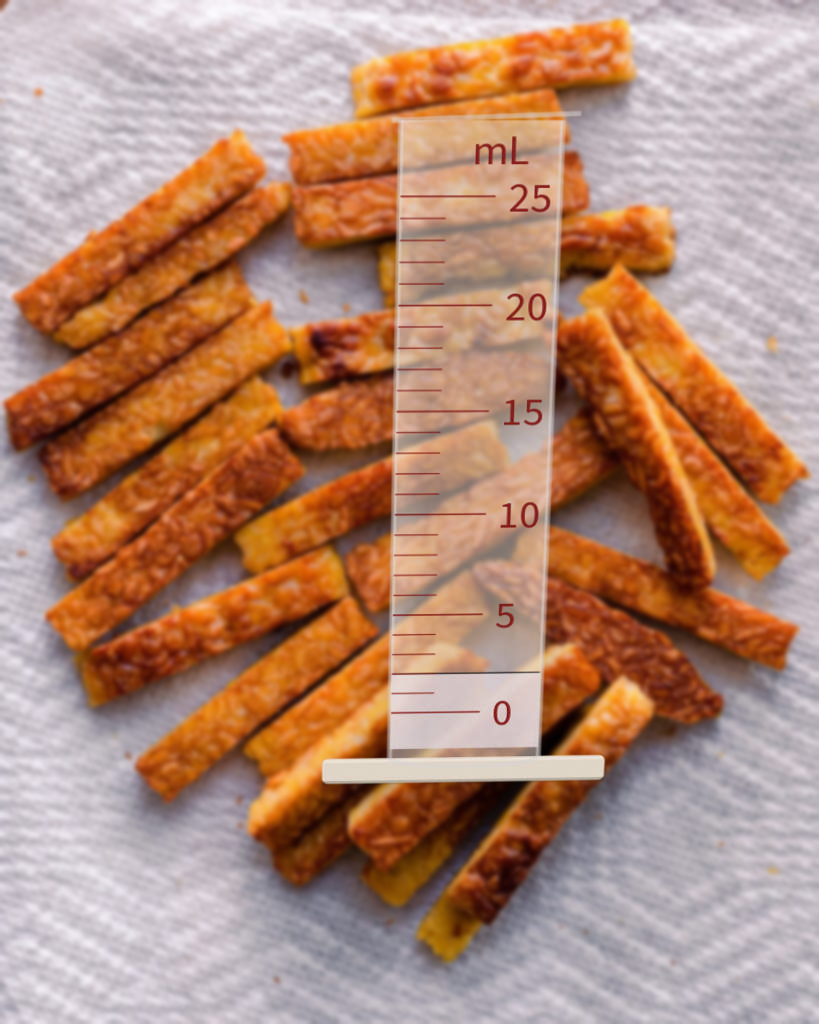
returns 2mL
